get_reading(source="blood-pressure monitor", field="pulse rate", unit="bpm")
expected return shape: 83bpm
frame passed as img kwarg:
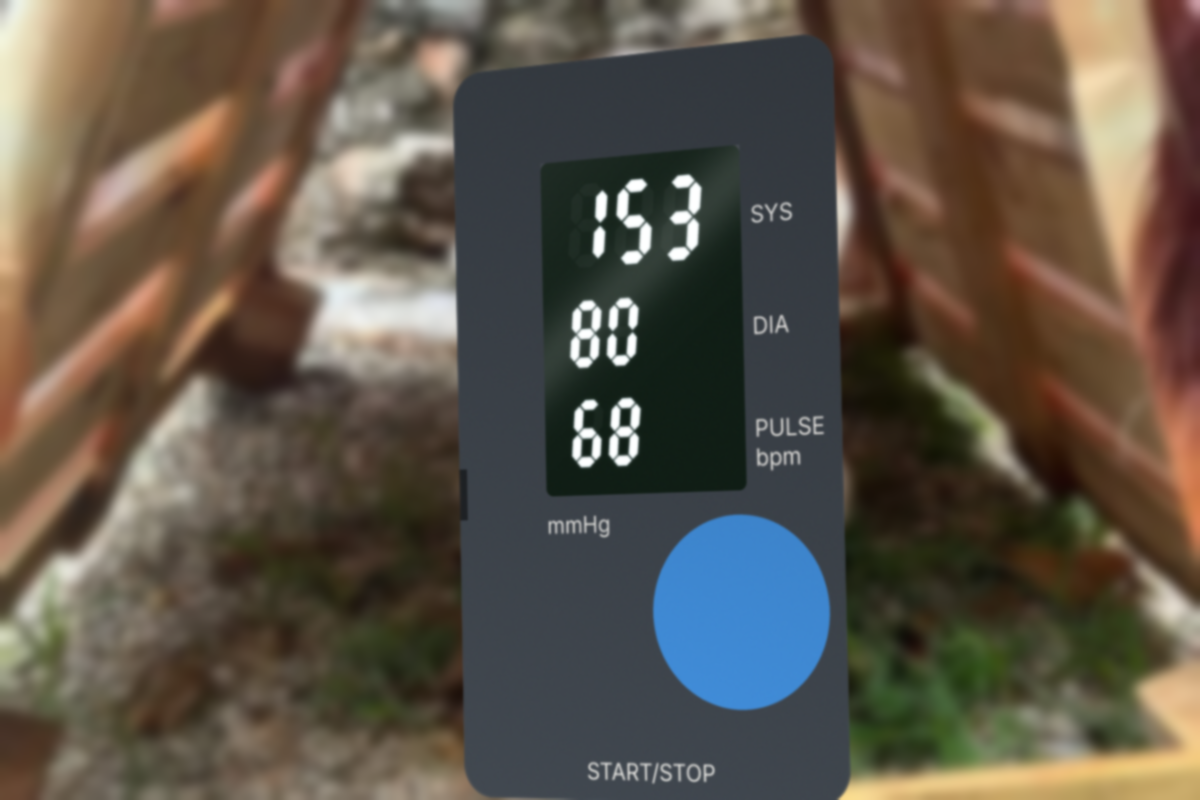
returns 68bpm
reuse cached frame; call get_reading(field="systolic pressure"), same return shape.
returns 153mmHg
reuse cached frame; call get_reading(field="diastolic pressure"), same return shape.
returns 80mmHg
